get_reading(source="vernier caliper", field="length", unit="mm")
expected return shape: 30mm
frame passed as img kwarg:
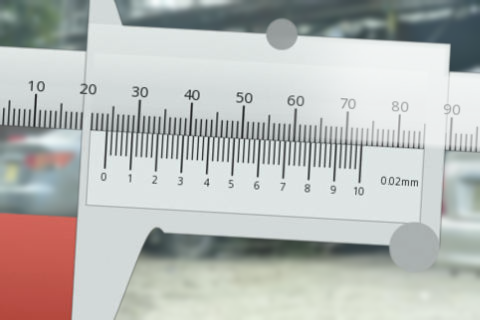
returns 24.0mm
